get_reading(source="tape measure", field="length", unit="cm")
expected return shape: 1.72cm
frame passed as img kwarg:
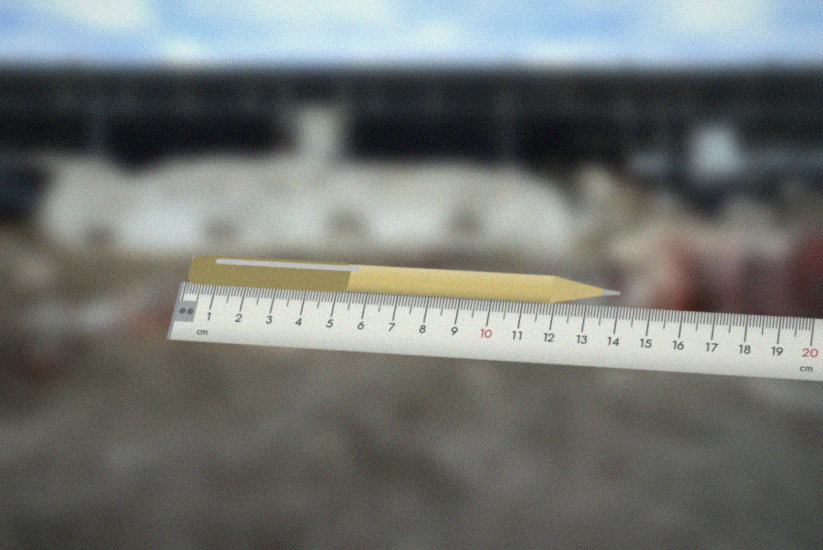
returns 14cm
